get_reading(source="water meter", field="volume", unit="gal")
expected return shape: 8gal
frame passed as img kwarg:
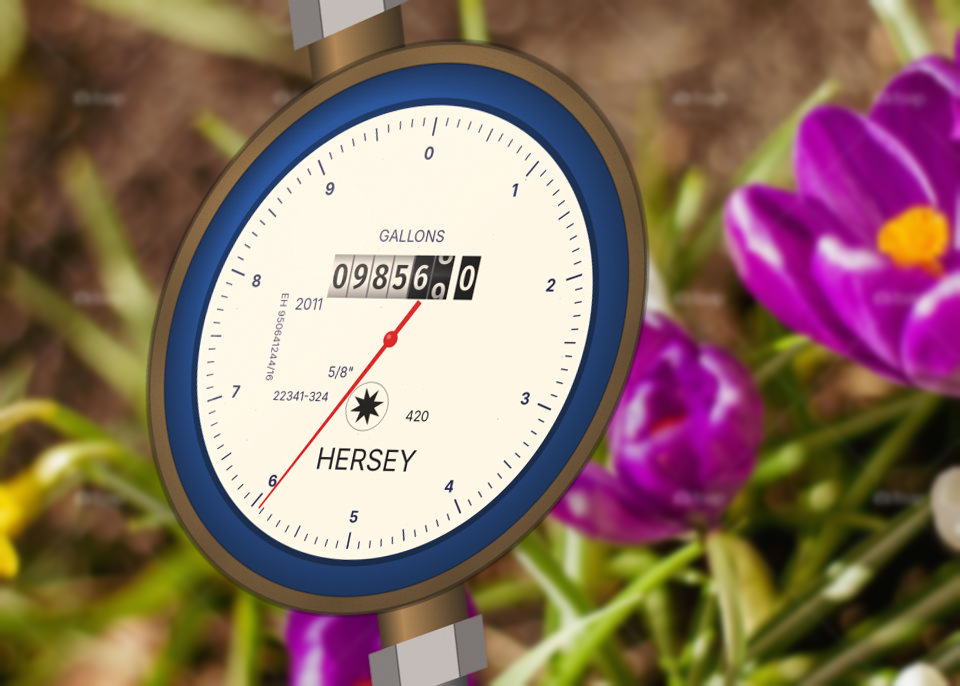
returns 985685.9gal
